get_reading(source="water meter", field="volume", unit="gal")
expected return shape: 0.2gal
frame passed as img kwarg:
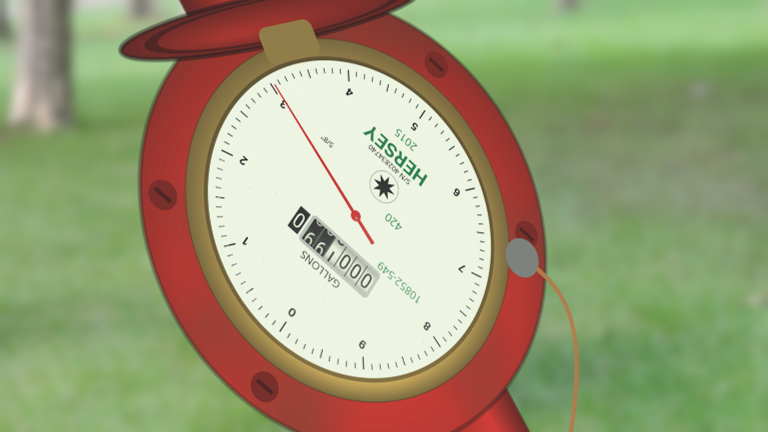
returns 1993.0gal
